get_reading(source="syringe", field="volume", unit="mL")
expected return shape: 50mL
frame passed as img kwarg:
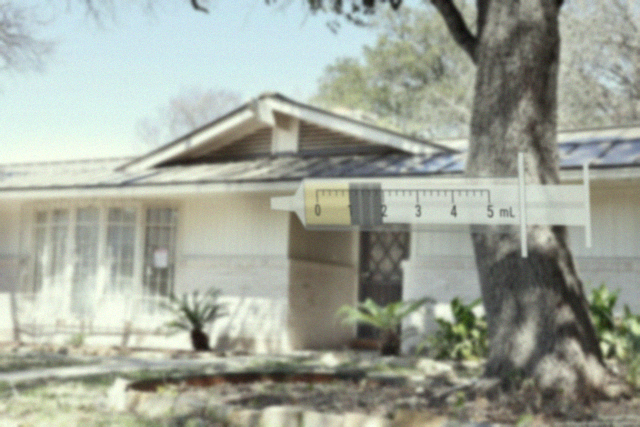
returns 1mL
